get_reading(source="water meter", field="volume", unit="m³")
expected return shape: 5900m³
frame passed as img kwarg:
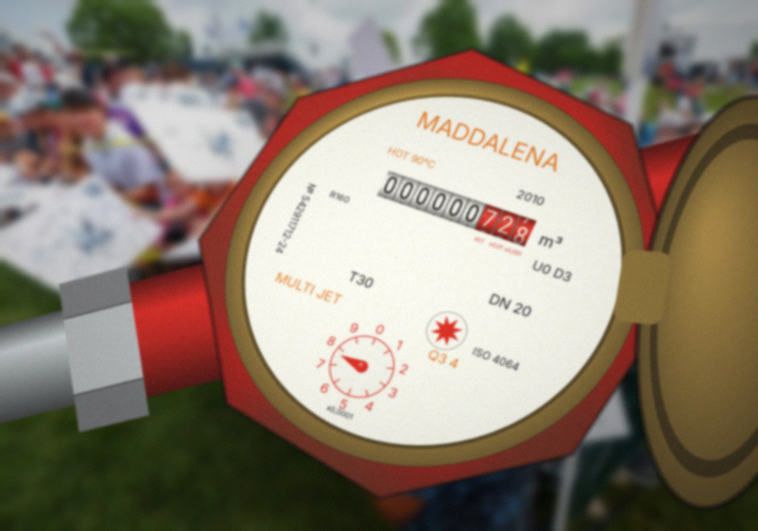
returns 0.7277m³
